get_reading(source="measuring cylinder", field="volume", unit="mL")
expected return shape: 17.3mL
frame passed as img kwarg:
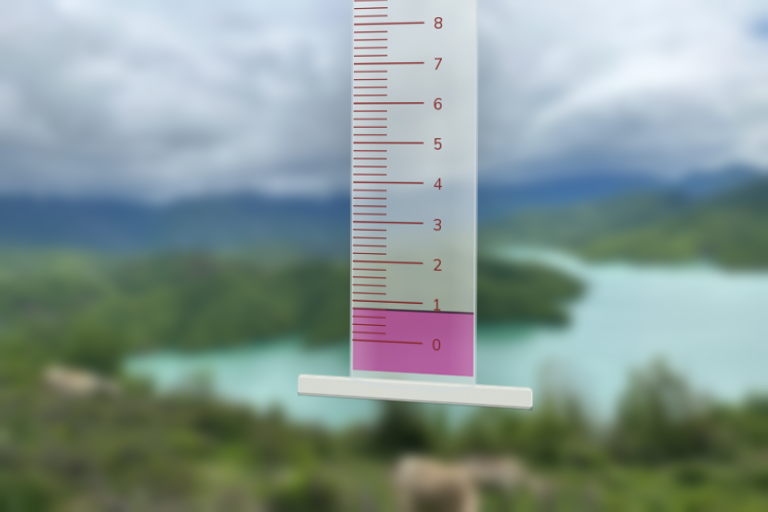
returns 0.8mL
